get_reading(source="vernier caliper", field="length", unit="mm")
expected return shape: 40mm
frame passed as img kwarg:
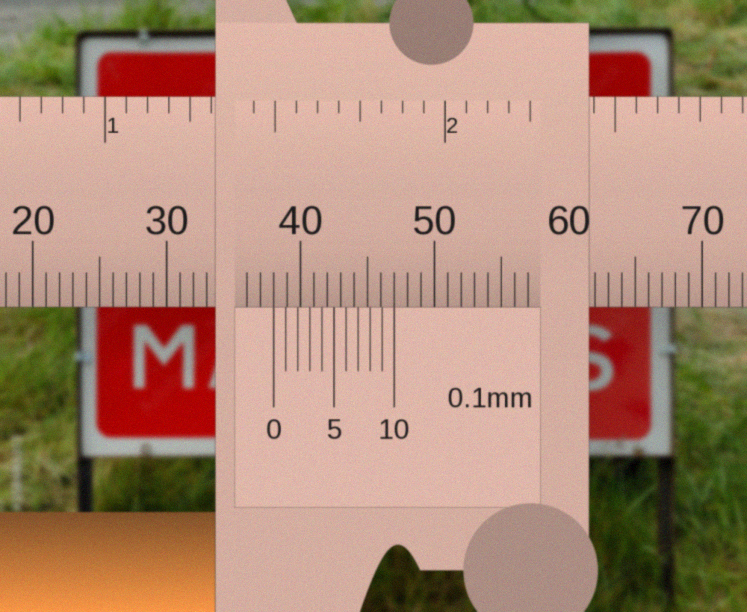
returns 38.0mm
